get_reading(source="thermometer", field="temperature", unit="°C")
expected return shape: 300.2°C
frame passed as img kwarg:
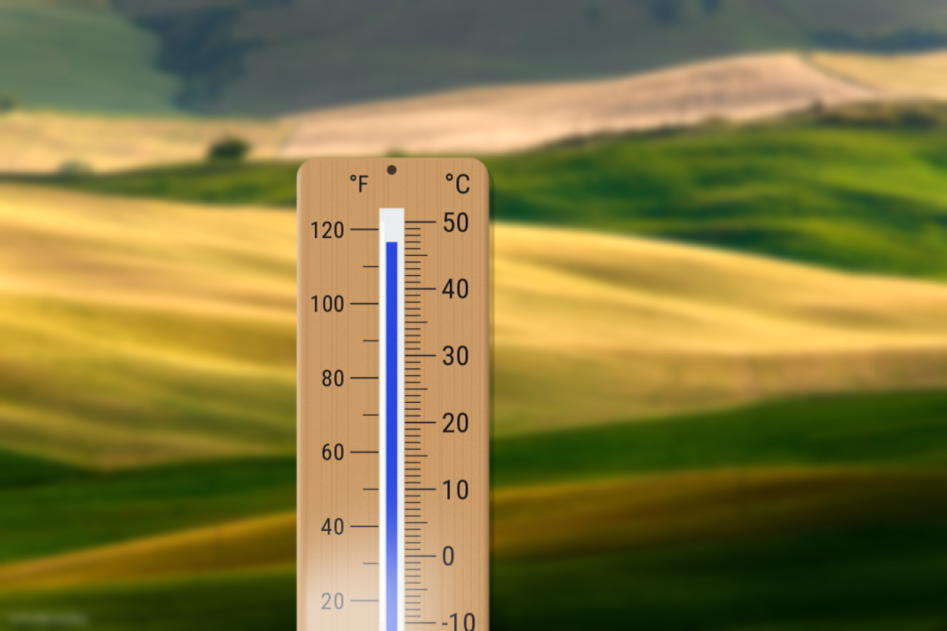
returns 47°C
